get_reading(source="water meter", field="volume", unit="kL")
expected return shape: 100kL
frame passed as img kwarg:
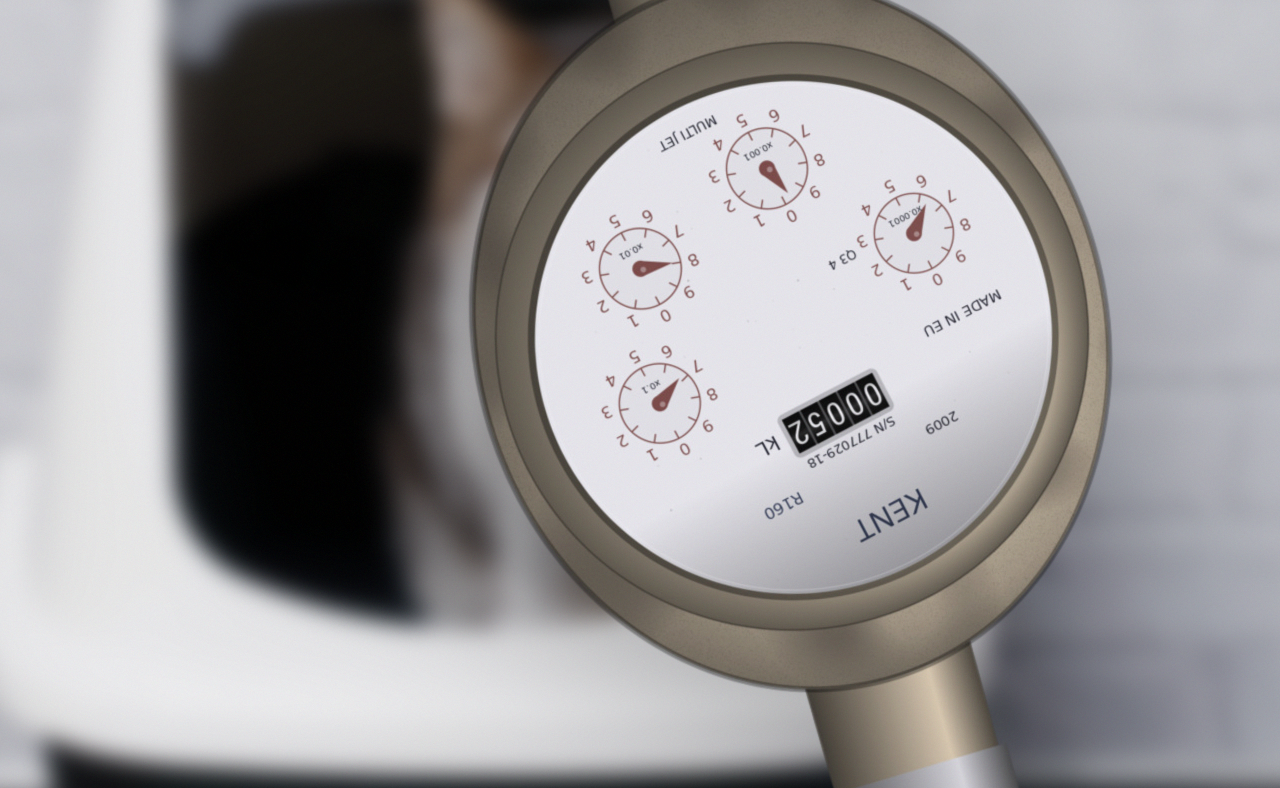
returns 52.6796kL
